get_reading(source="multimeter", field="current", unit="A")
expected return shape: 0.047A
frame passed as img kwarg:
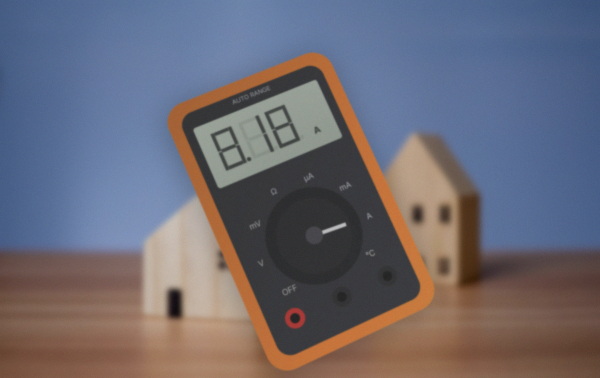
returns 8.18A
